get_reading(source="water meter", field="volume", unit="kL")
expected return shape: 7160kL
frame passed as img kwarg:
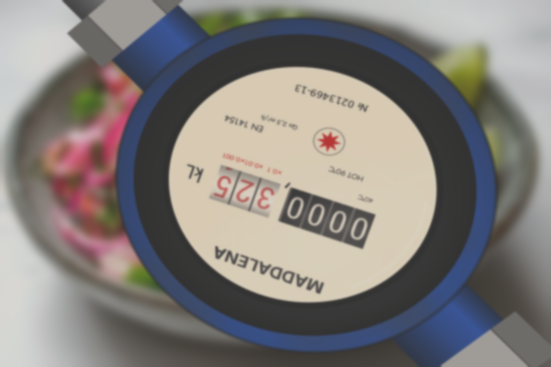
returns 0.325kL
